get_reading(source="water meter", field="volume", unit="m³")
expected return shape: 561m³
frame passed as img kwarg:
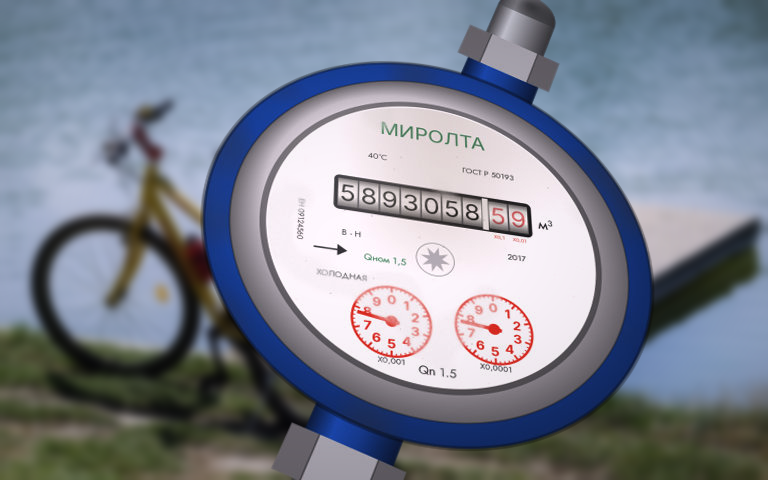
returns 5893058.5977m³
